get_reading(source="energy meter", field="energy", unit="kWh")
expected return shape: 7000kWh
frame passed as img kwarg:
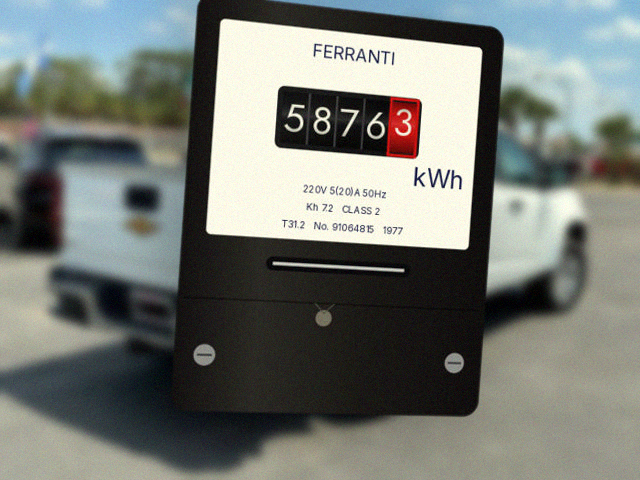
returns 5876.3kWh
